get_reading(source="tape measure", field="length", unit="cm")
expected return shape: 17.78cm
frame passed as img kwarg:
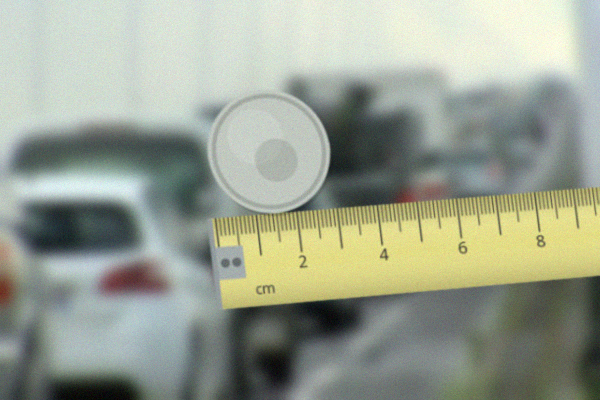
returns 3cm
